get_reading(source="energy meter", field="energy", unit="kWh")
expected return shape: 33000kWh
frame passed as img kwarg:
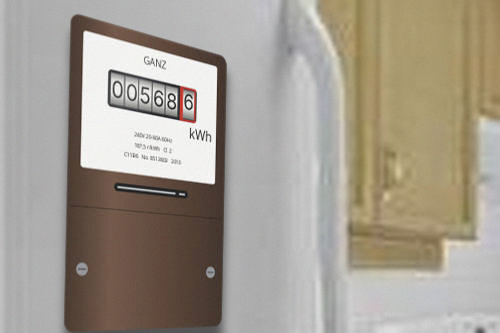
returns 568.6kWh
